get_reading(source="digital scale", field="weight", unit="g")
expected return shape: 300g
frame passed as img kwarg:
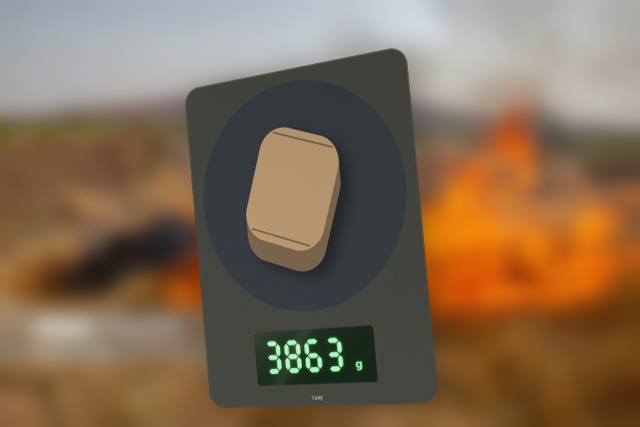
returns 3863g
